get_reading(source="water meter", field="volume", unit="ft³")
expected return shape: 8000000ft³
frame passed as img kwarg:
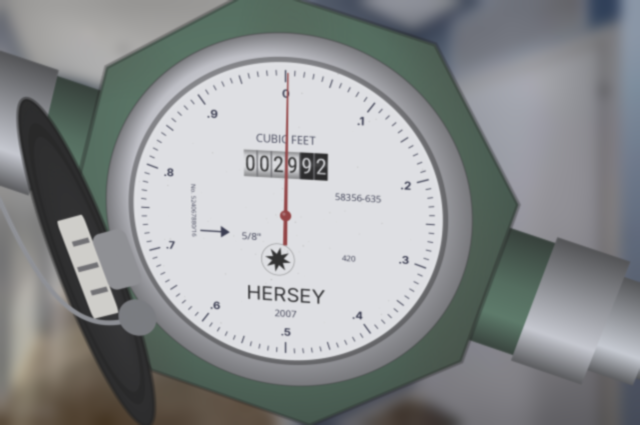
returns 2992.00ft³
